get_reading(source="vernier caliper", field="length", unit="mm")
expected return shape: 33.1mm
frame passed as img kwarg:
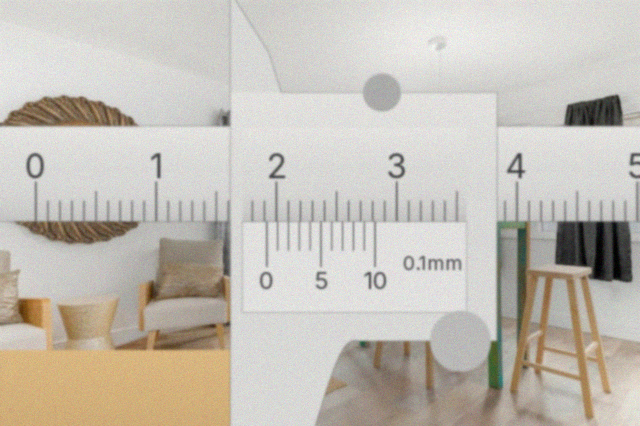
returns 19.2mm
